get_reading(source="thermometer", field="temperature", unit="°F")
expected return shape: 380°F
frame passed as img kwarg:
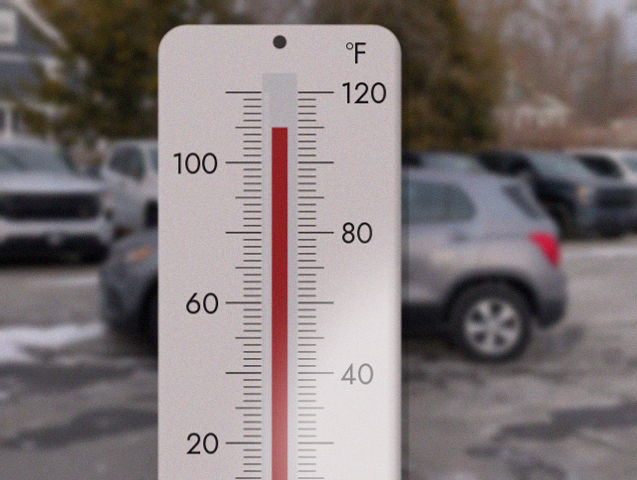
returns 110°F
